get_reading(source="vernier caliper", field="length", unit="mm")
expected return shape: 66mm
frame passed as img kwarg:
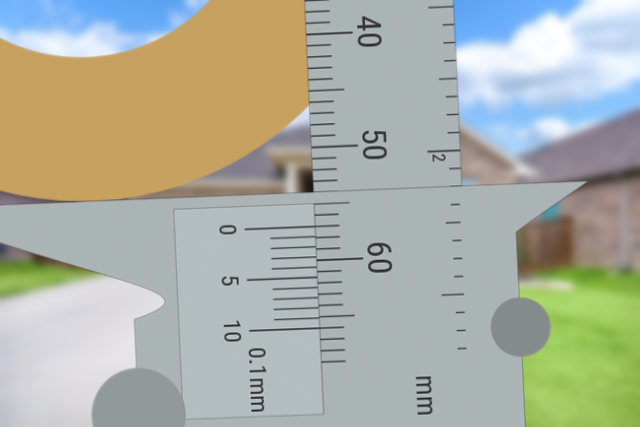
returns 57.0mm
